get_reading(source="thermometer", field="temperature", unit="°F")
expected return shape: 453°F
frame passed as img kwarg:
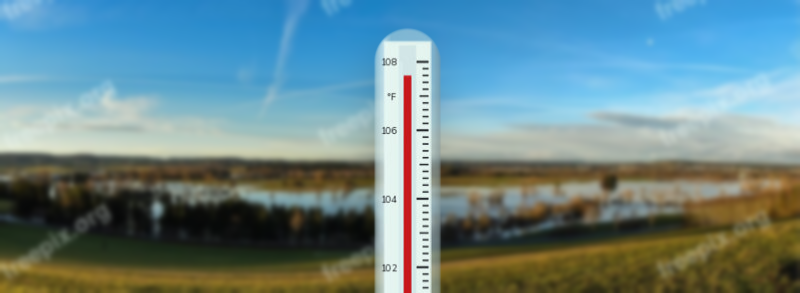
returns 107.6°F
